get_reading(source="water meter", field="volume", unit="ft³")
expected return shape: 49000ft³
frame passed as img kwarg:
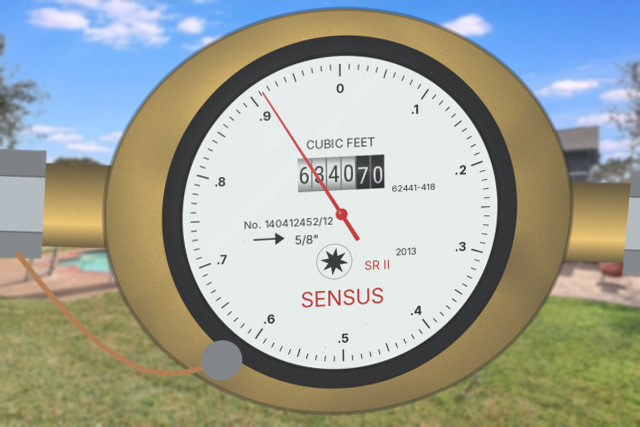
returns 634069.91ft³
